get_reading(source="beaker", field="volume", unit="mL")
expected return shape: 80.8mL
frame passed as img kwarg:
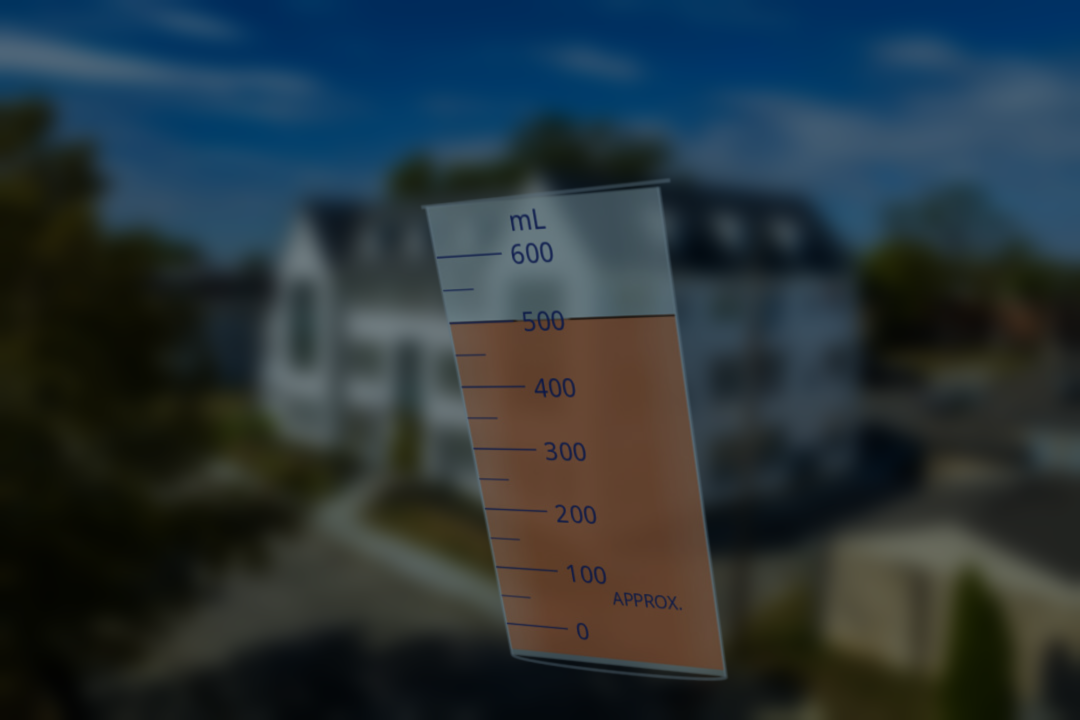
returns 500mL
